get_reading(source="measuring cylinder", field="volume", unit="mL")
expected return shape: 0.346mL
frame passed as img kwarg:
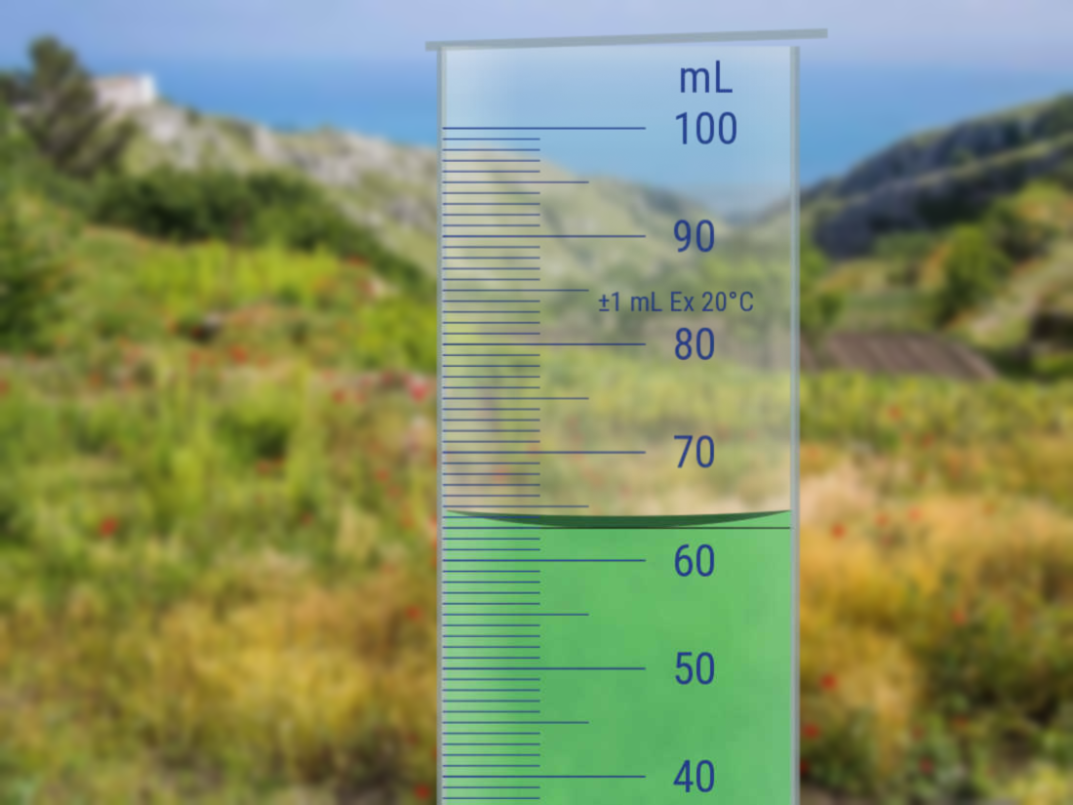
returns 63mL
